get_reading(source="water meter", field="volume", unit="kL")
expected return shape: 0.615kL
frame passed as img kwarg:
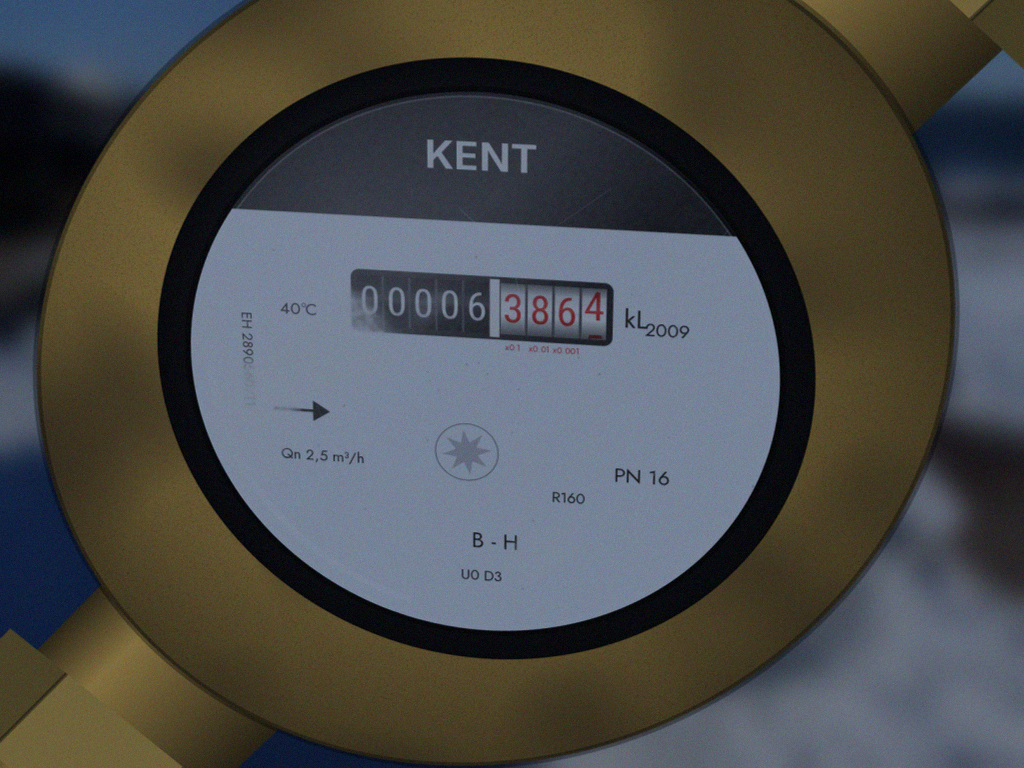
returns 6.3864kL
